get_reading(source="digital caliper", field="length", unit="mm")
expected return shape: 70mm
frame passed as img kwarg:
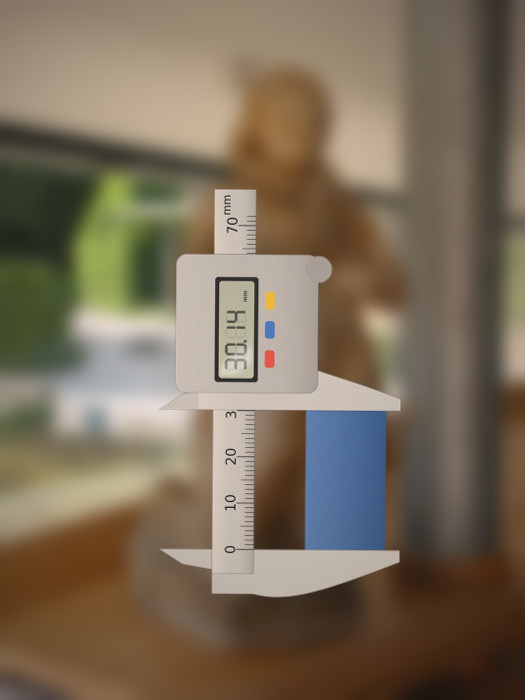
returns 30.14mm
